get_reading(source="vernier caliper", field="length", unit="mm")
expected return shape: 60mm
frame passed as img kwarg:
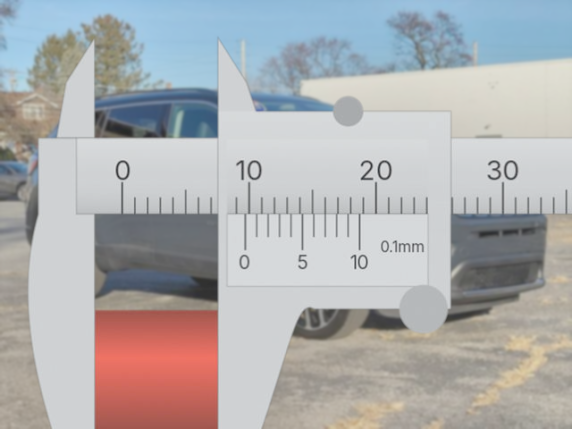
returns 9.7mm
